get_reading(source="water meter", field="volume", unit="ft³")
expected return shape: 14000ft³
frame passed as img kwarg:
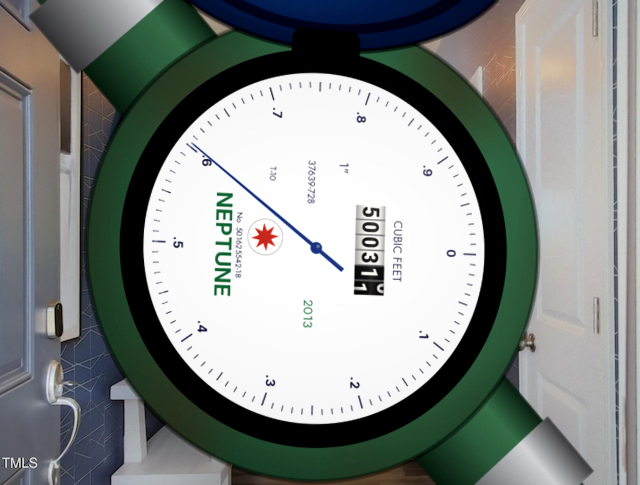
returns 500310.60ft³
